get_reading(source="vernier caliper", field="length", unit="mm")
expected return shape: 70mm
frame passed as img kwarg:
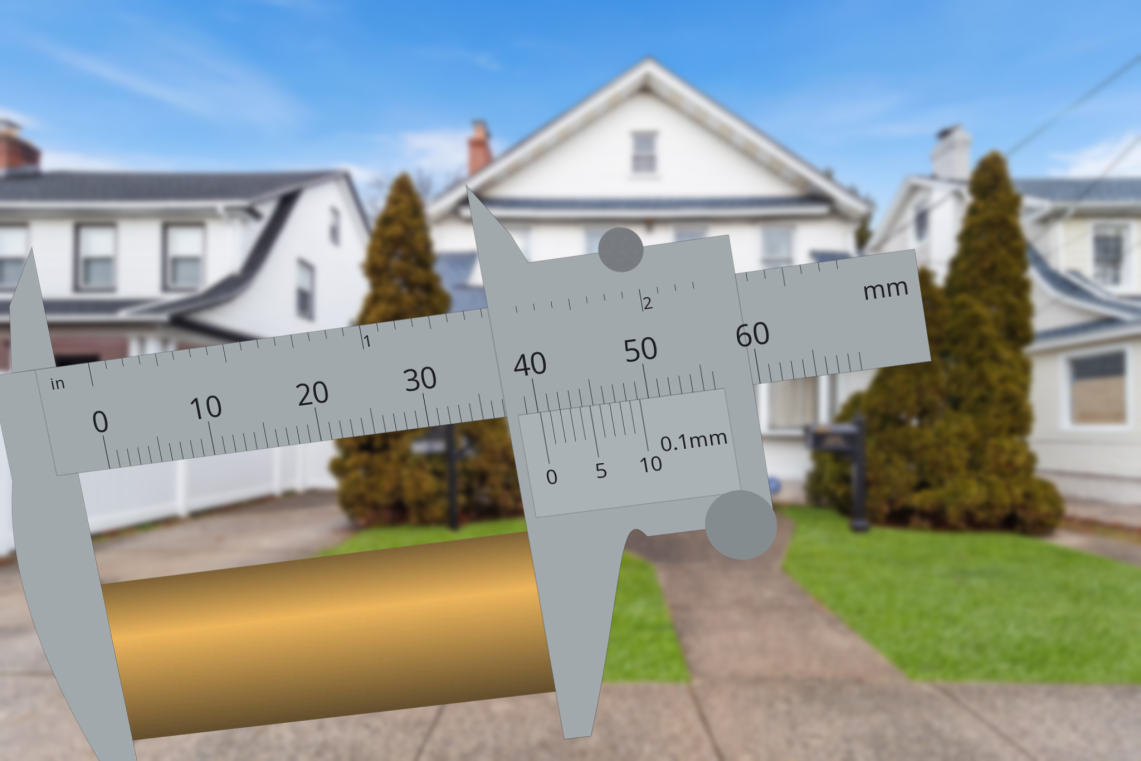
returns 40.2mm
